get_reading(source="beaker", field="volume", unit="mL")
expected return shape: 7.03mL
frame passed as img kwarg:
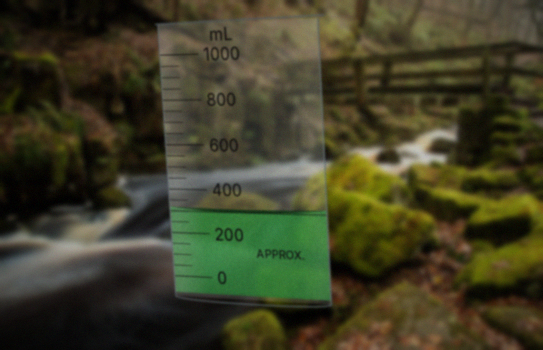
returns 300mL
